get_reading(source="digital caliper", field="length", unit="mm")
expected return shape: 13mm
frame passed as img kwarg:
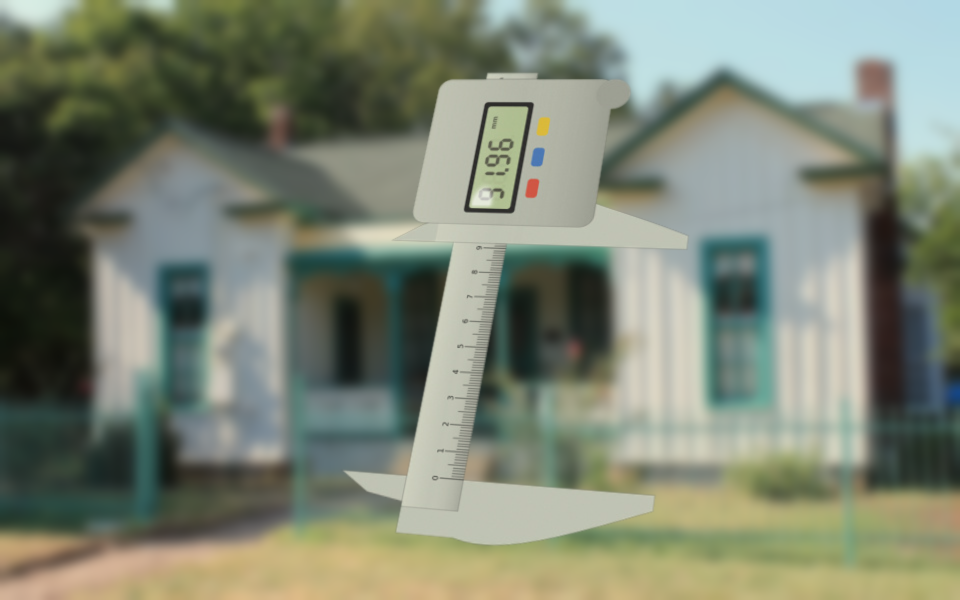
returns 91.96mm
